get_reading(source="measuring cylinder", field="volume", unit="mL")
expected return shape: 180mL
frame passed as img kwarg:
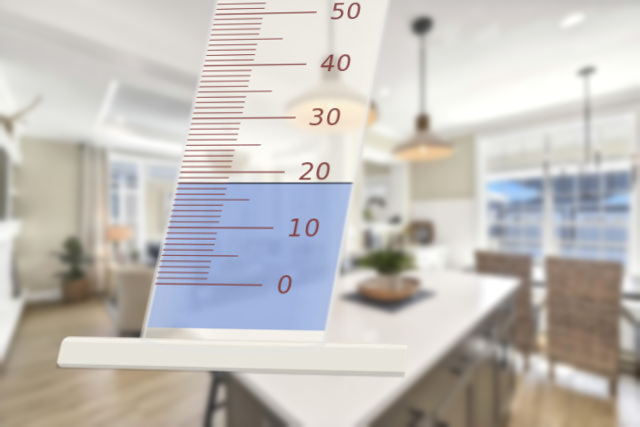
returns 18mL
